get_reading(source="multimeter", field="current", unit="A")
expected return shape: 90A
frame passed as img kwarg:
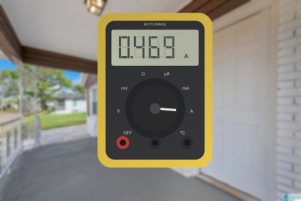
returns 0.469A
